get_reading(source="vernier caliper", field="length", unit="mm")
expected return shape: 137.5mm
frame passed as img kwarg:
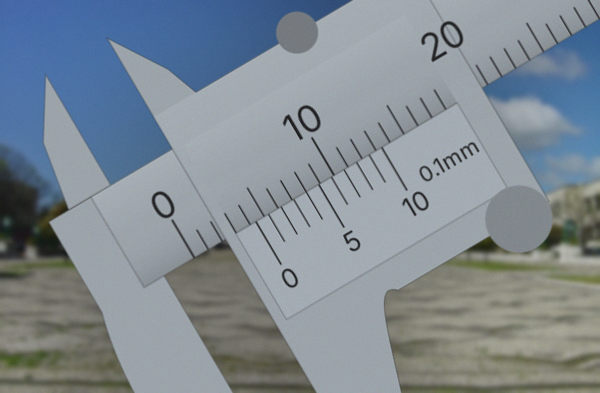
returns 4.4mm
